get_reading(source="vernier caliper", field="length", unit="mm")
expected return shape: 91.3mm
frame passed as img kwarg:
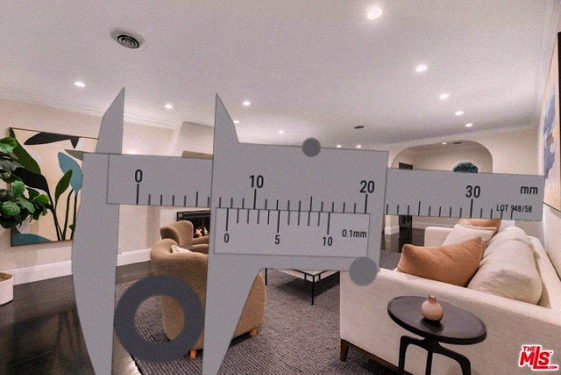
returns 7.7mm
